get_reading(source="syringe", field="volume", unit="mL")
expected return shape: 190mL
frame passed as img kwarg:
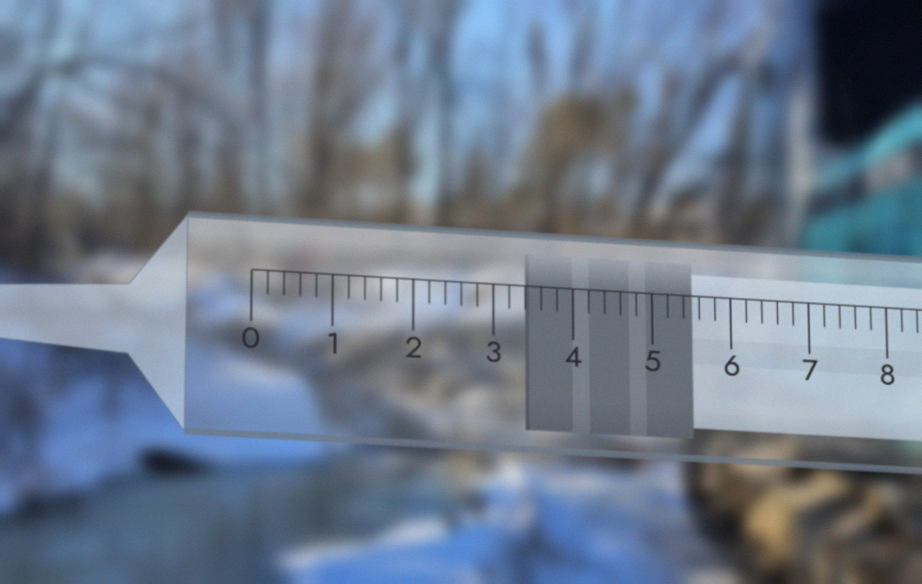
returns 3.4mL
